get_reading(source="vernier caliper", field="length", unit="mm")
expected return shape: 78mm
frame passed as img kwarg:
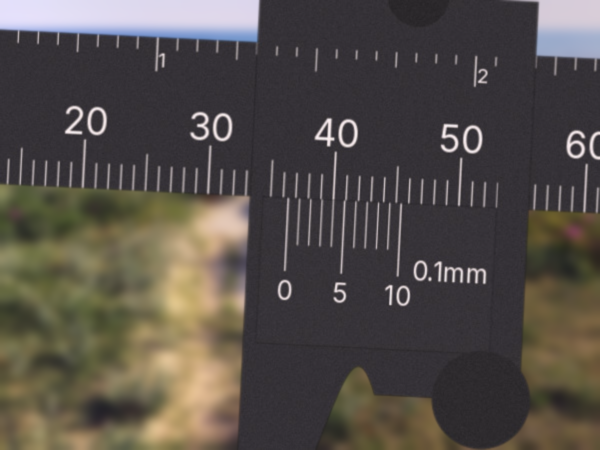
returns 36.4mm
